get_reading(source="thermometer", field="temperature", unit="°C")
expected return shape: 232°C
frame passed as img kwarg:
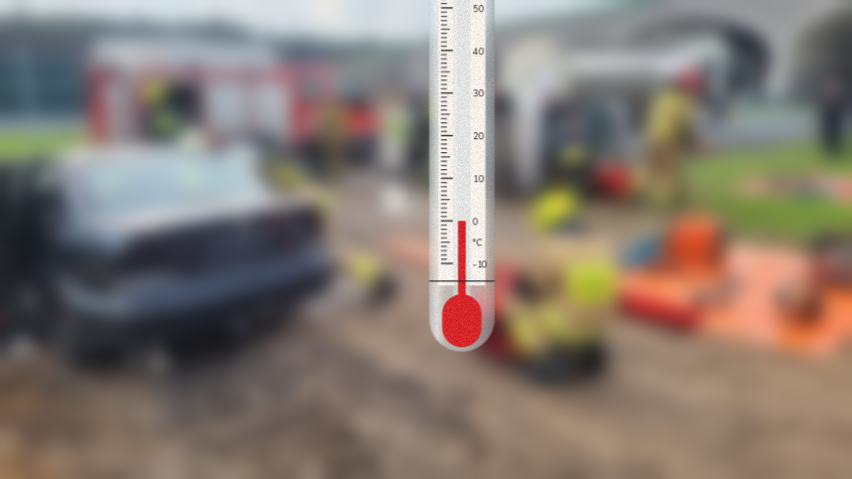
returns 0°C
